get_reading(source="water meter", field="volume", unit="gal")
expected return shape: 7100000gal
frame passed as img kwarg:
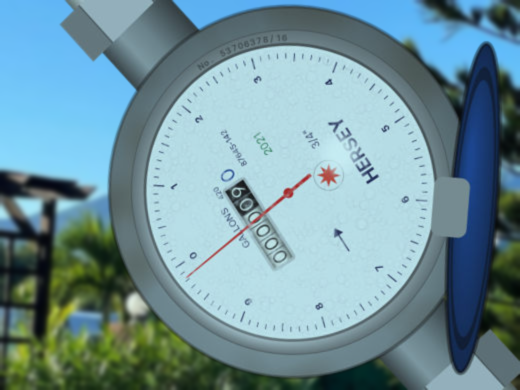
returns 89.8gal
